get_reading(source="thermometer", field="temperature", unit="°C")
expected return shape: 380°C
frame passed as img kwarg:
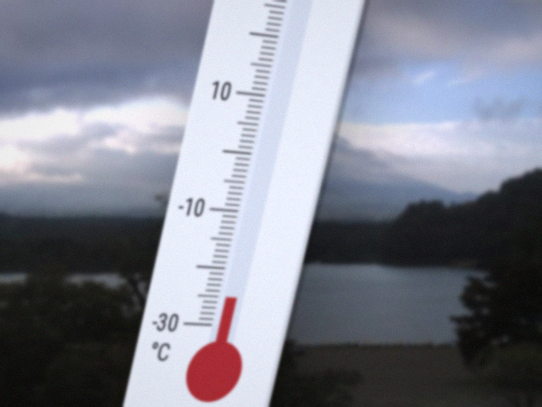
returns -25°C
